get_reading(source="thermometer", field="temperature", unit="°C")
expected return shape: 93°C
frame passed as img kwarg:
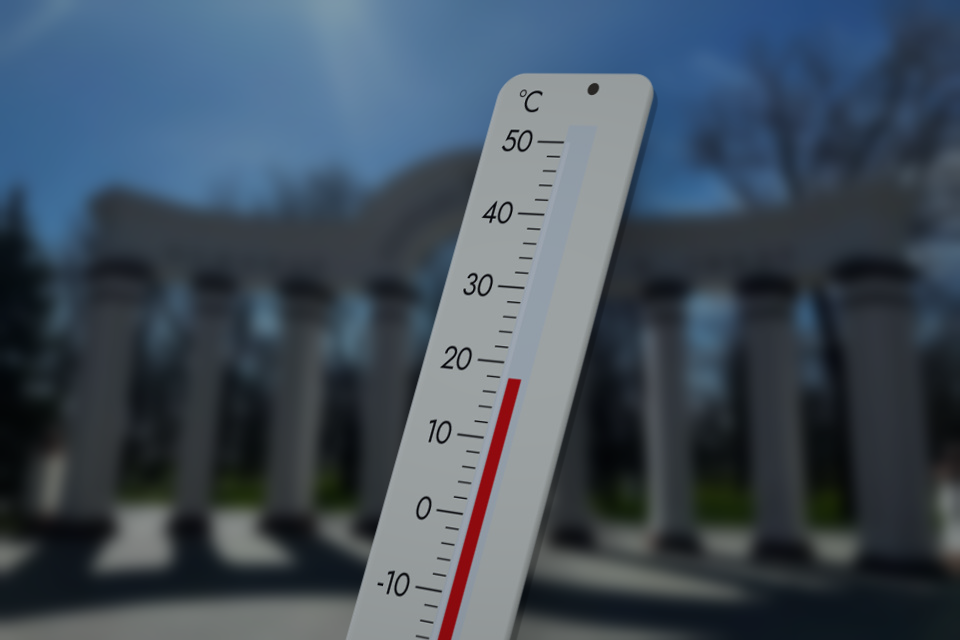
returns 18°C
